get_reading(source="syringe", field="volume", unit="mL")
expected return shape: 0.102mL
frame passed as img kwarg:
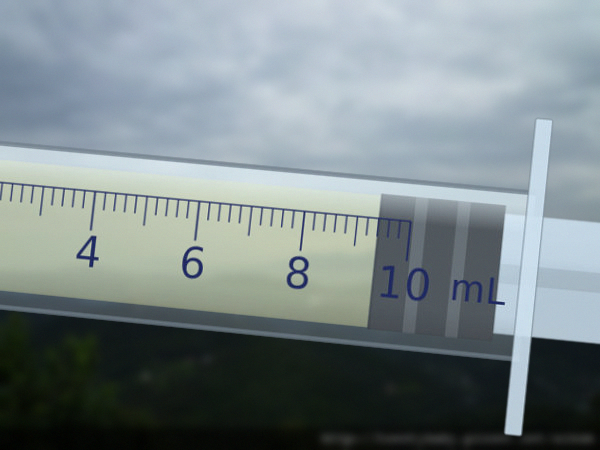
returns 9.4mL
